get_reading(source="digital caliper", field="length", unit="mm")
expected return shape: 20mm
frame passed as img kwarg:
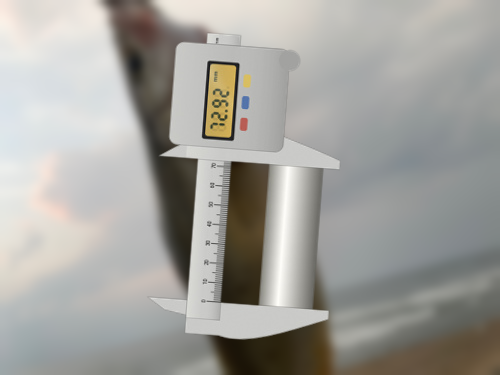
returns 72.92mm
